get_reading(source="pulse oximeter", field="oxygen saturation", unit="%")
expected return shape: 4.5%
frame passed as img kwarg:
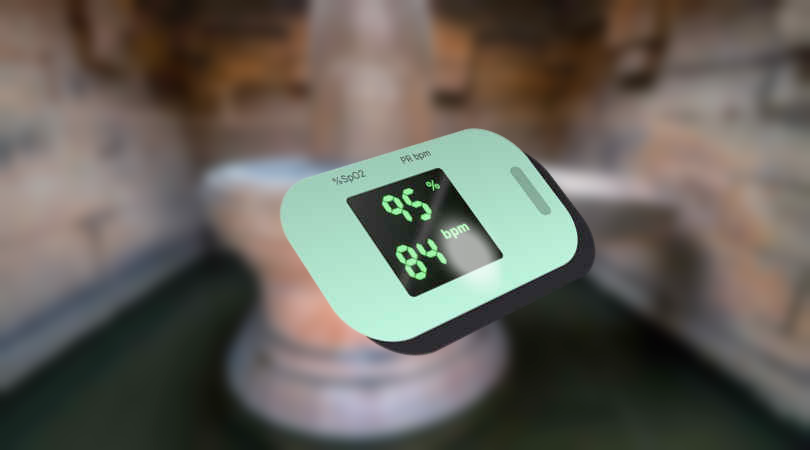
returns 95%
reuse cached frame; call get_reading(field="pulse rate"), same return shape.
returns 84bpm
